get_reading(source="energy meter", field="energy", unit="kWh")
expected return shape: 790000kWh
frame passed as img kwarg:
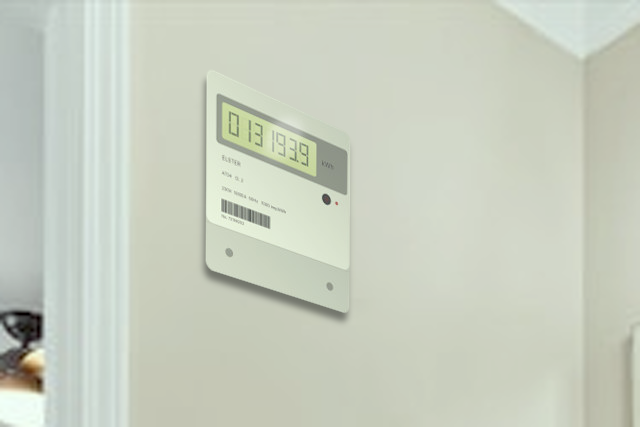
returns 13193.9kWh
